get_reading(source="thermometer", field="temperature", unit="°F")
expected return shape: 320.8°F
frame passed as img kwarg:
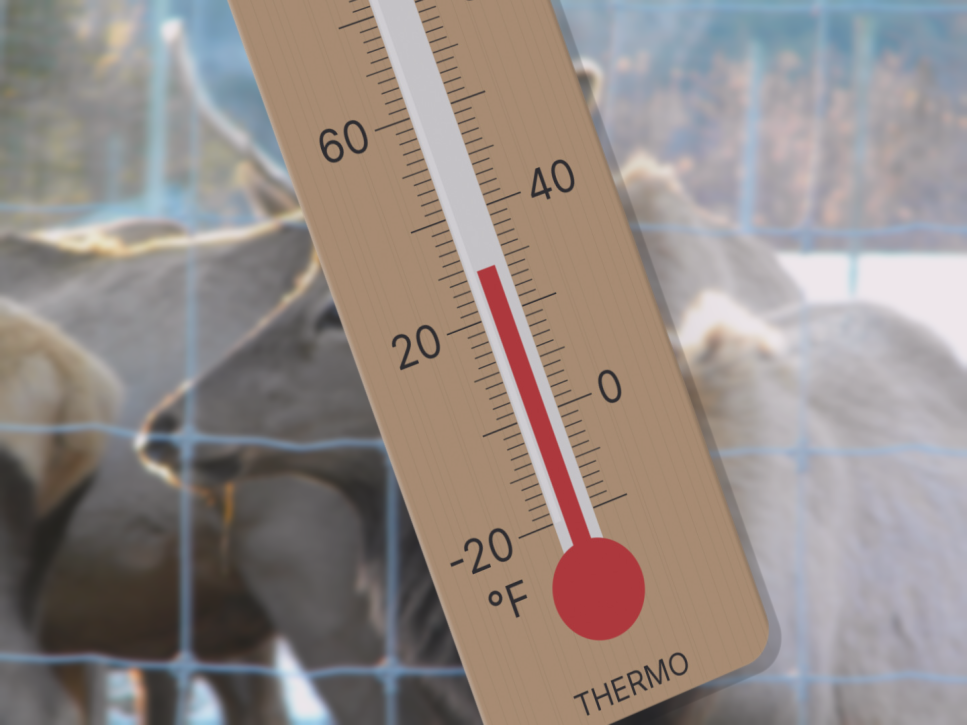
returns 29°F
